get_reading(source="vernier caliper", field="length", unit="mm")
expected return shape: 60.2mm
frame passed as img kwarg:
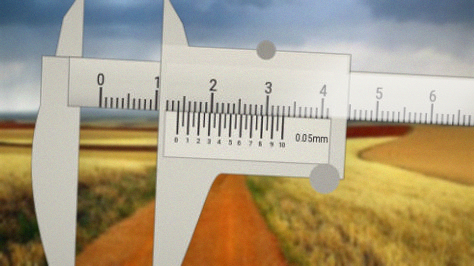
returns 14.0mm
